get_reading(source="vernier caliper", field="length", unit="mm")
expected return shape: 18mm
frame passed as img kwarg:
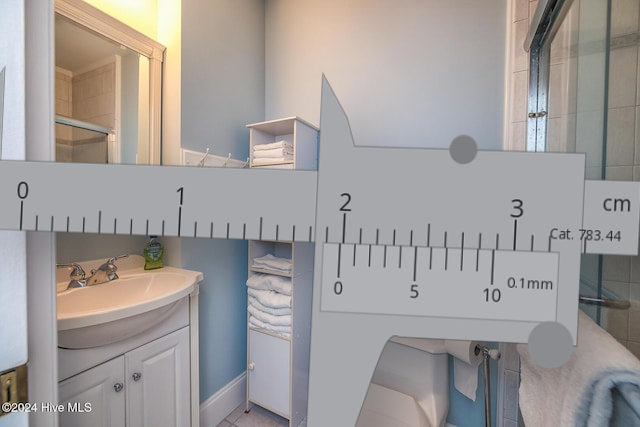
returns 19.8mm
